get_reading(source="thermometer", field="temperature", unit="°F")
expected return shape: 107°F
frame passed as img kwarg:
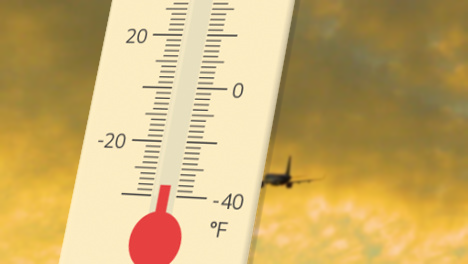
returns -36°F
